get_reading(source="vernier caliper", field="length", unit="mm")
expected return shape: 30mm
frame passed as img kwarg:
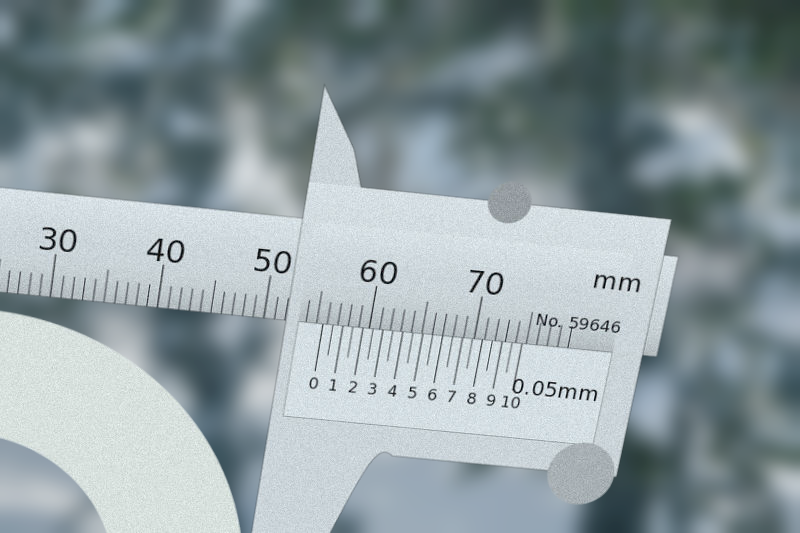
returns 55.6mm
